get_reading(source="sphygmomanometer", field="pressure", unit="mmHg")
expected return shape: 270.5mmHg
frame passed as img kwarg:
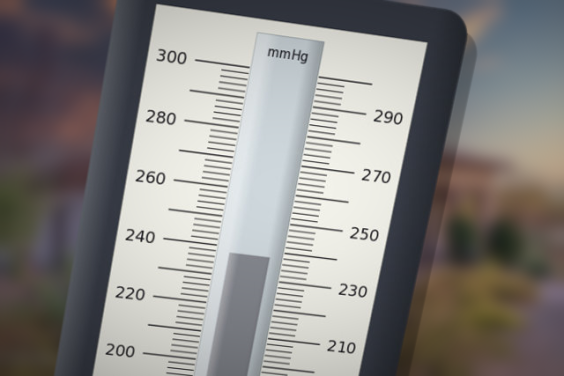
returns 238mmHg
